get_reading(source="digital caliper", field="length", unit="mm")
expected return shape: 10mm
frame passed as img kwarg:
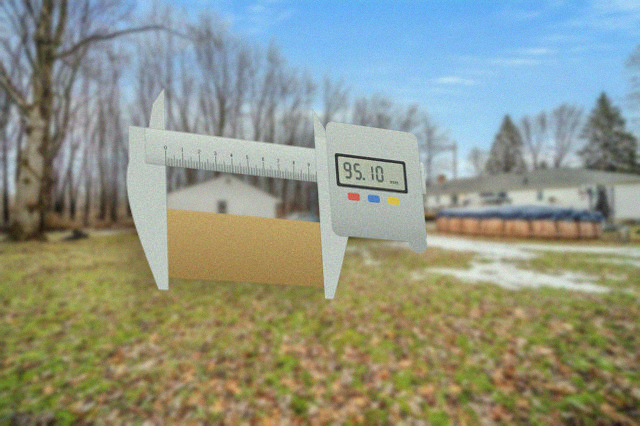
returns 95.10mm
